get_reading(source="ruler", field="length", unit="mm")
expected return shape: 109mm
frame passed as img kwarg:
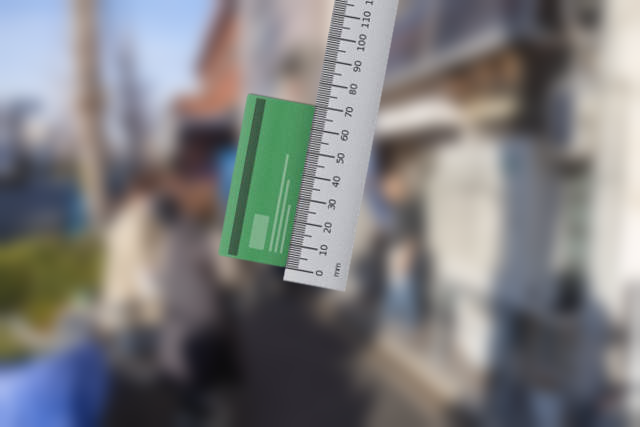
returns 70mm
